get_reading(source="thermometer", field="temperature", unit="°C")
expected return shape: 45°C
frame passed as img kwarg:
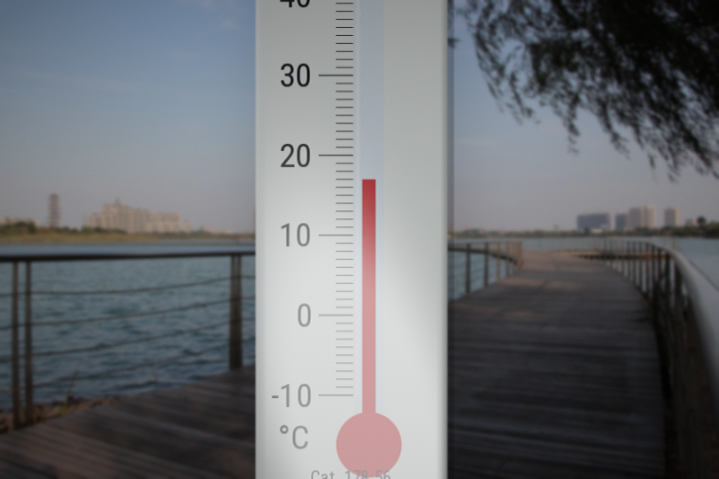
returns 17°C
